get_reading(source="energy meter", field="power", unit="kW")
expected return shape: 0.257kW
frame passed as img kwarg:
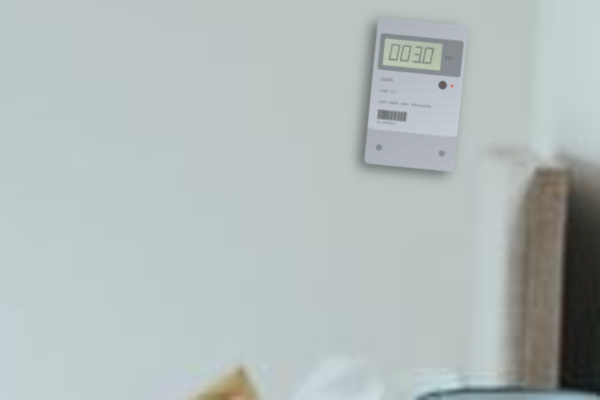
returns 3.0kW
